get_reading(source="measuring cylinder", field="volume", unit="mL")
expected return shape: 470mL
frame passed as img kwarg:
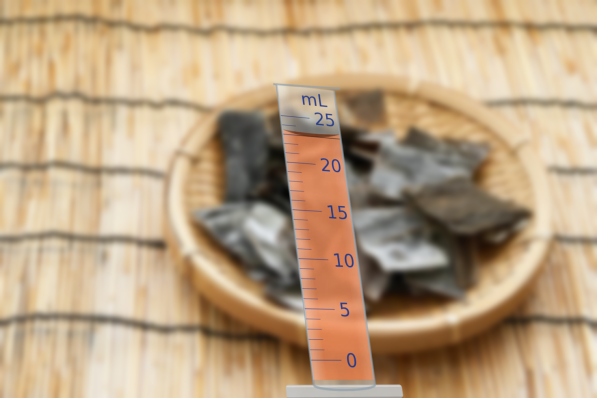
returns 23mL
